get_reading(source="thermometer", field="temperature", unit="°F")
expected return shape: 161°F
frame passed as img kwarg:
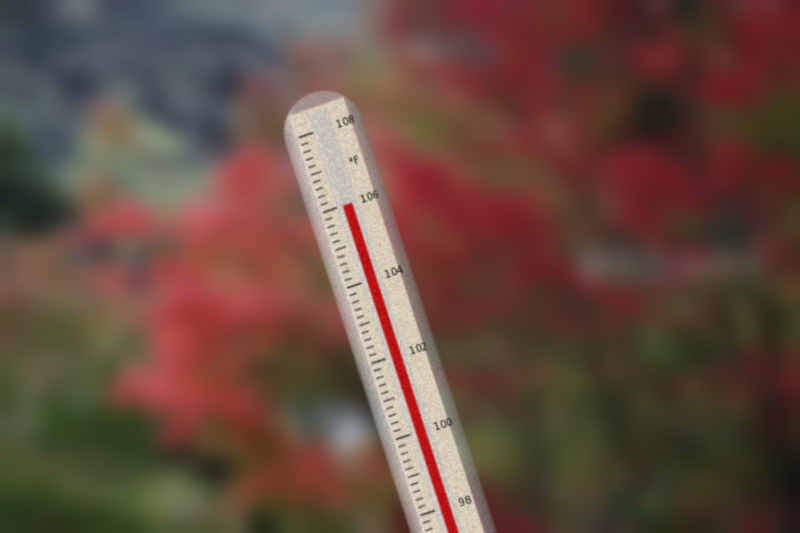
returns 106°F
